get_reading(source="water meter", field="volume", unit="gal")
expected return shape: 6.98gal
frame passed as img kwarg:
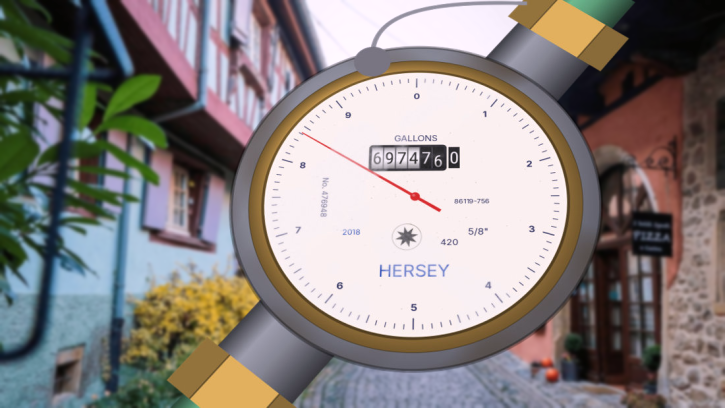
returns 6974758.4gal
